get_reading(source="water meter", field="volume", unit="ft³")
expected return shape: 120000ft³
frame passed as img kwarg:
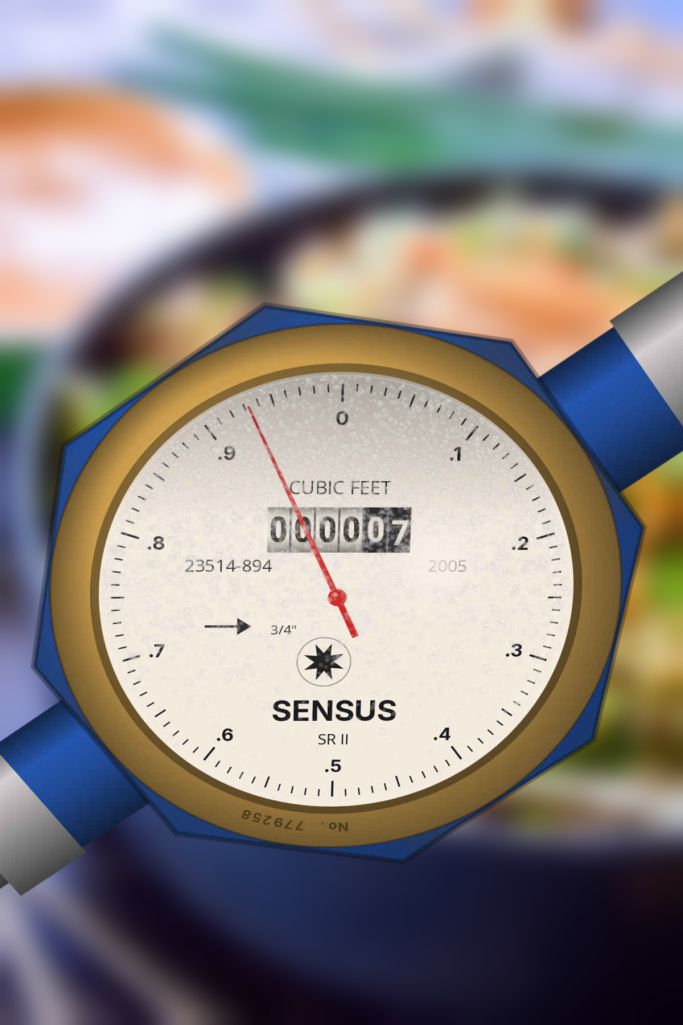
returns 6.93ft³
